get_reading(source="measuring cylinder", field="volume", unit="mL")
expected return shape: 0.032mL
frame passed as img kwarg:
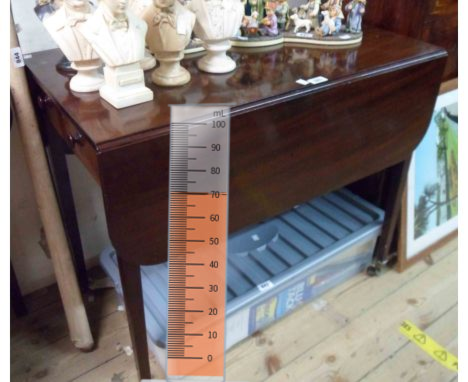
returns 70mL
